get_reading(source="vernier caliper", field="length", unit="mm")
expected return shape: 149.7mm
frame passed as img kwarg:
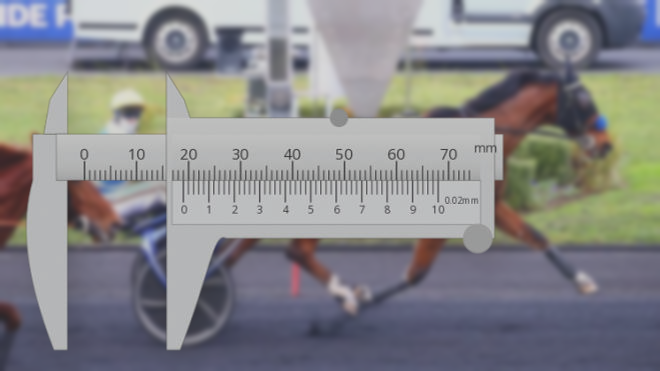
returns 19.0mm
